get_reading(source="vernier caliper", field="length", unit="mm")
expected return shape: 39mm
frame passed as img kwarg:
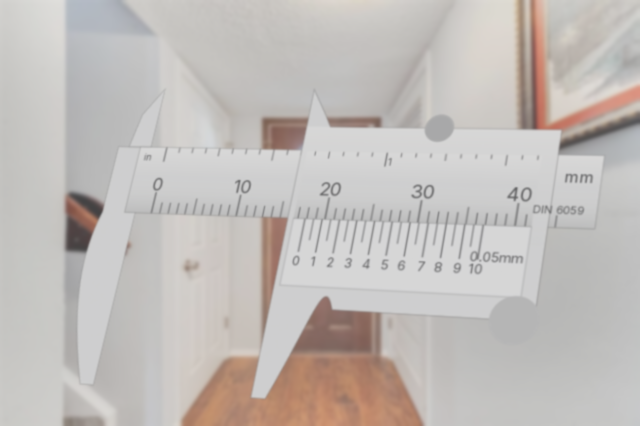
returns 17.8mm
